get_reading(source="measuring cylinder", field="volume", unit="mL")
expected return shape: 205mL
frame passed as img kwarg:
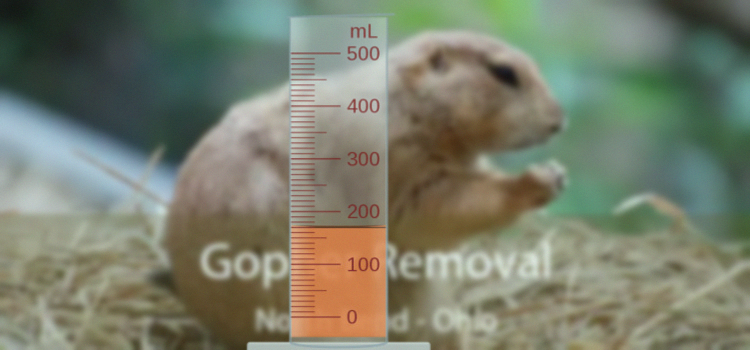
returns 170mL
